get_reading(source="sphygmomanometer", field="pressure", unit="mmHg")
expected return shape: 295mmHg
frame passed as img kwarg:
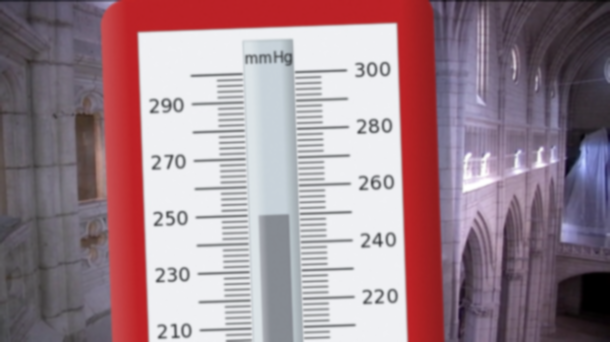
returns 250mmHg
